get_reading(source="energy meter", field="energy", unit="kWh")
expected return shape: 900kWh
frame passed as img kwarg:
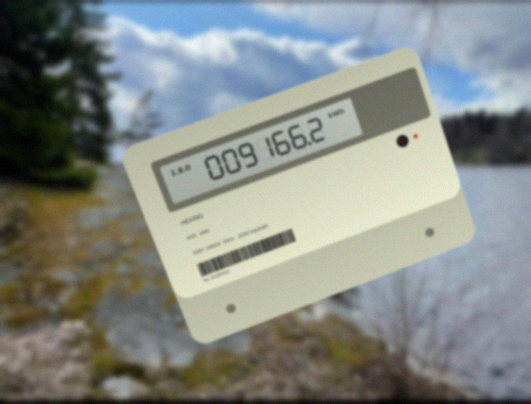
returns 9166.2kWh
